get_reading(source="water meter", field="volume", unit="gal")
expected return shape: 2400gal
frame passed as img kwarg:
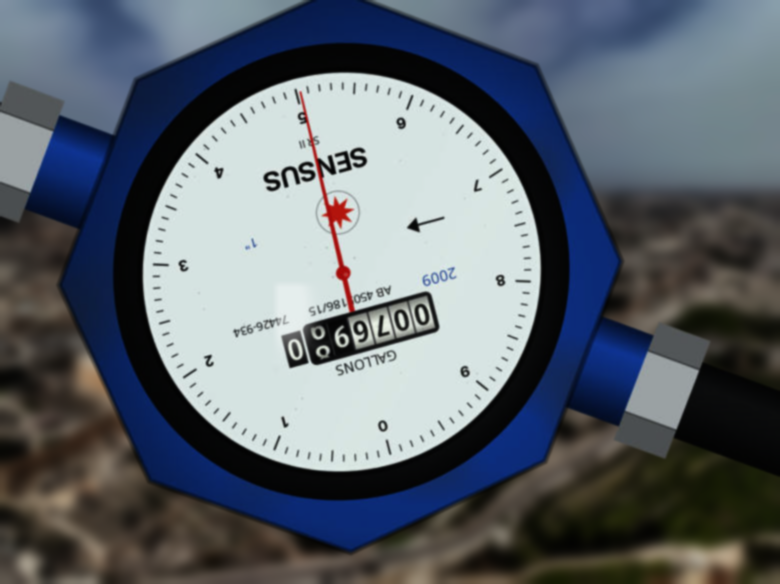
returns 76985.0gal
